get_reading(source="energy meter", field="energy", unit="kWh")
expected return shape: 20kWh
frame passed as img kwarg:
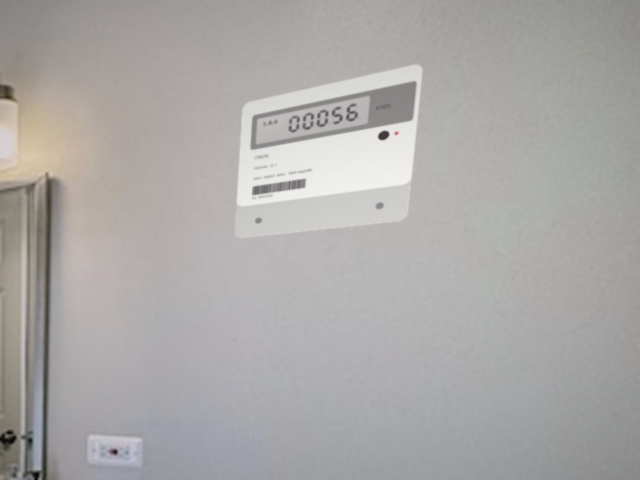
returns 56kWh
